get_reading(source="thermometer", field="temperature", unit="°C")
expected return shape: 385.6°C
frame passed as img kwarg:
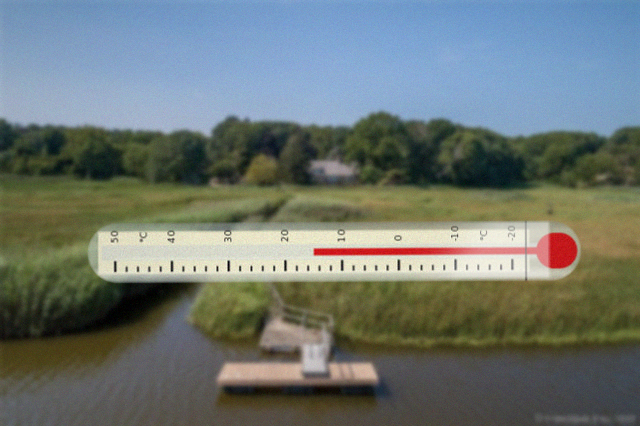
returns 15°C
